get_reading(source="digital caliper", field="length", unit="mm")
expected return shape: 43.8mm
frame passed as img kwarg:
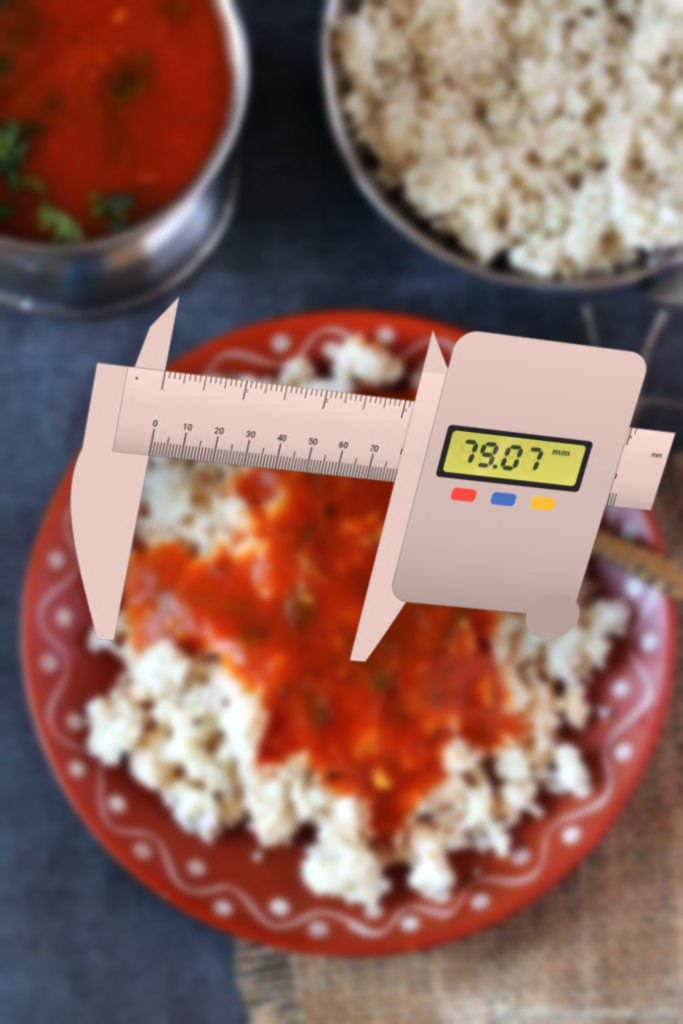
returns 79.07mm
